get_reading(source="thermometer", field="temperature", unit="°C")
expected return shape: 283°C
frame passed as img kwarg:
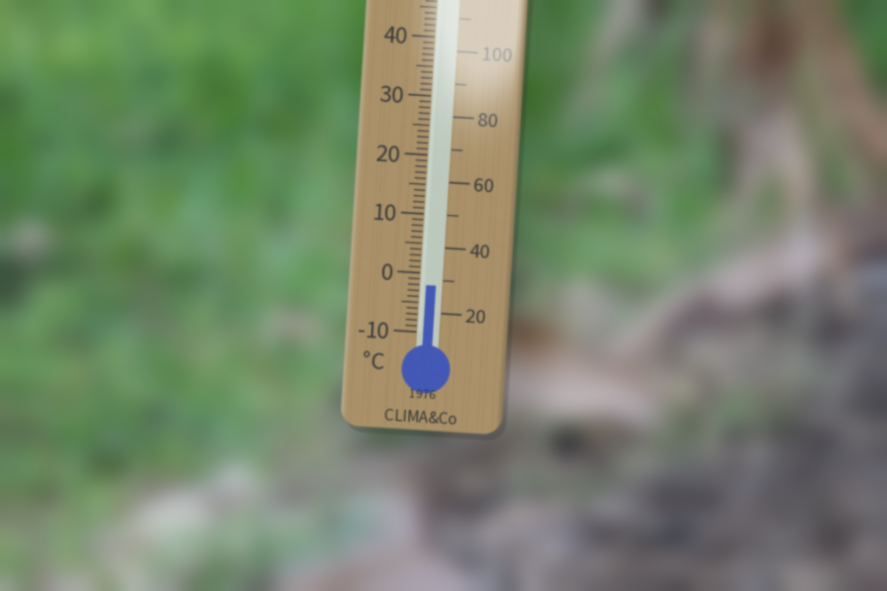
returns -2°C
